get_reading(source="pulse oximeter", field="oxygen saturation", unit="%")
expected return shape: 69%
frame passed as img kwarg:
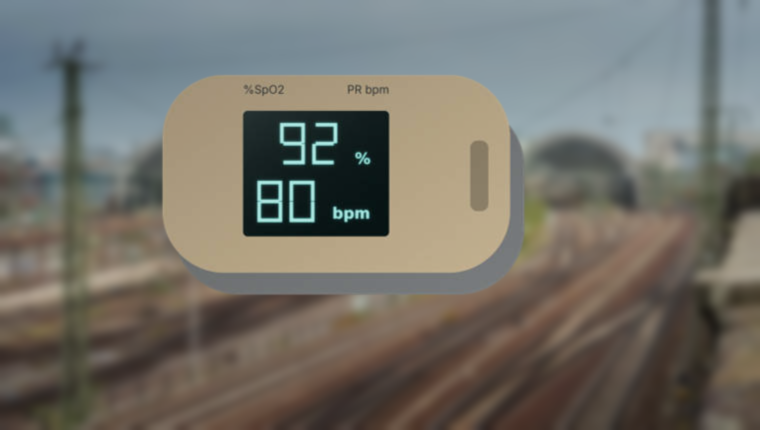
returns 92%
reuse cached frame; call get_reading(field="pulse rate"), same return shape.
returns 80bpm
